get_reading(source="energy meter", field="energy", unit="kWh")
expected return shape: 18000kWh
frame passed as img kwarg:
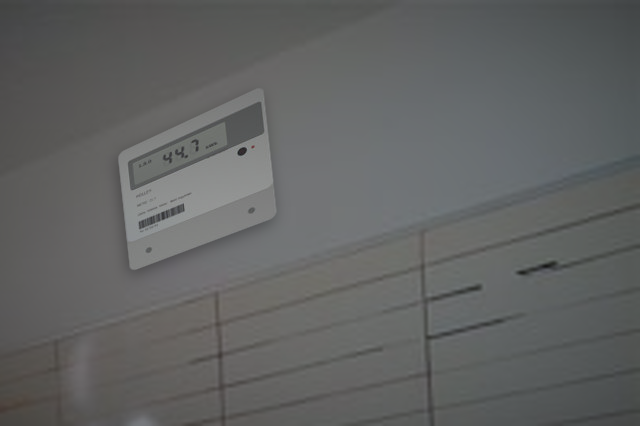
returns 44.7kWh
